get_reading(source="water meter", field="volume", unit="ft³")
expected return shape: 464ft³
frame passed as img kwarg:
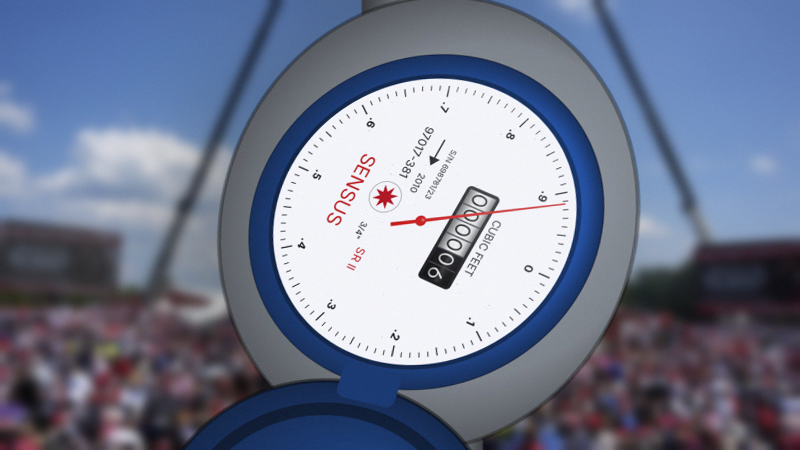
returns 5.91ft³
